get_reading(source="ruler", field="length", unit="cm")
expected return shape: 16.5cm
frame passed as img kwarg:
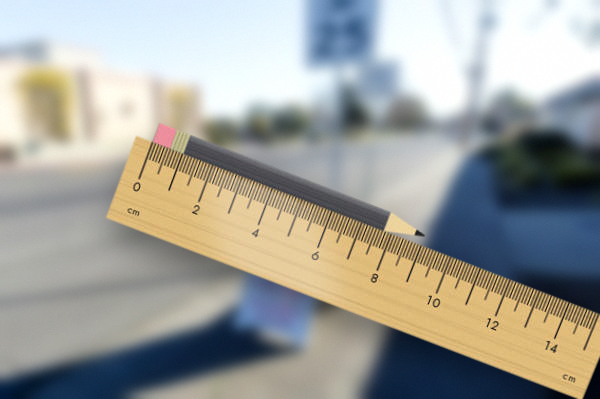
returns 9cm
